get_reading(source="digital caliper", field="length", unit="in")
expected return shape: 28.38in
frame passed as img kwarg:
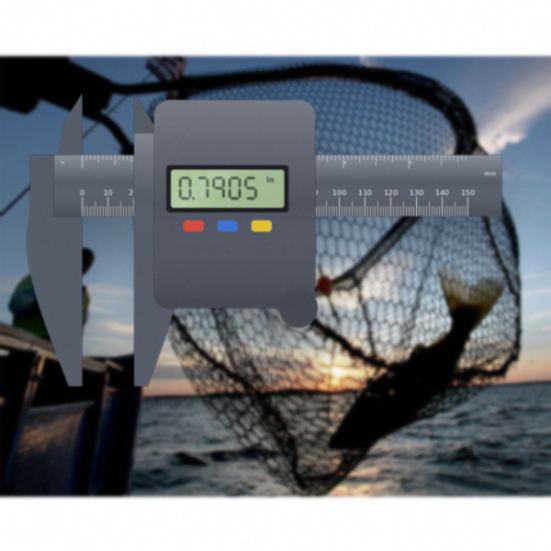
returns 0.7905in
